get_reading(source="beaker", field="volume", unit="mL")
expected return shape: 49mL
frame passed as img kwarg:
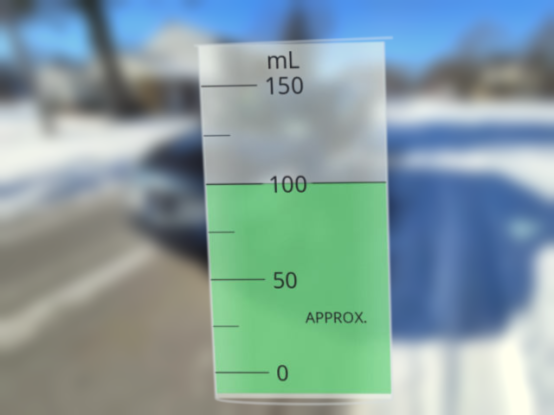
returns 100mL
